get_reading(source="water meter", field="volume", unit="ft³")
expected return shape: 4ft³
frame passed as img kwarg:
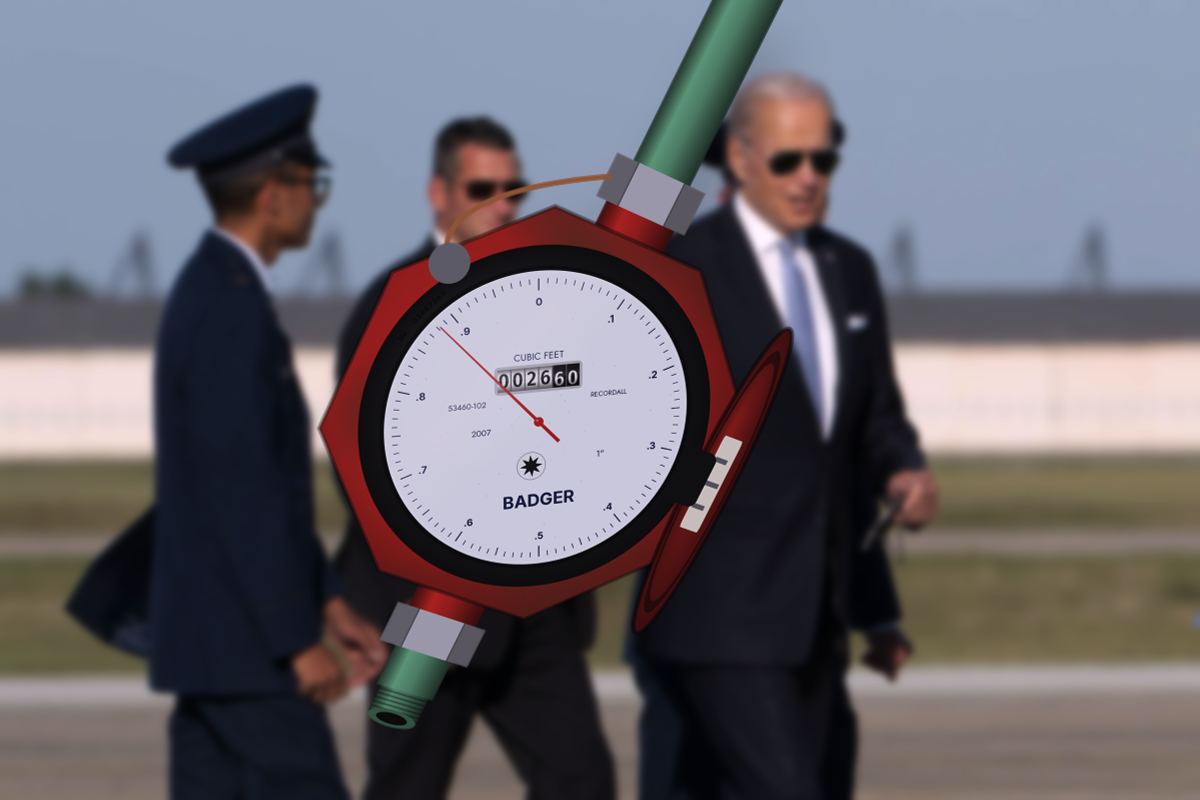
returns 2659.88ft³
